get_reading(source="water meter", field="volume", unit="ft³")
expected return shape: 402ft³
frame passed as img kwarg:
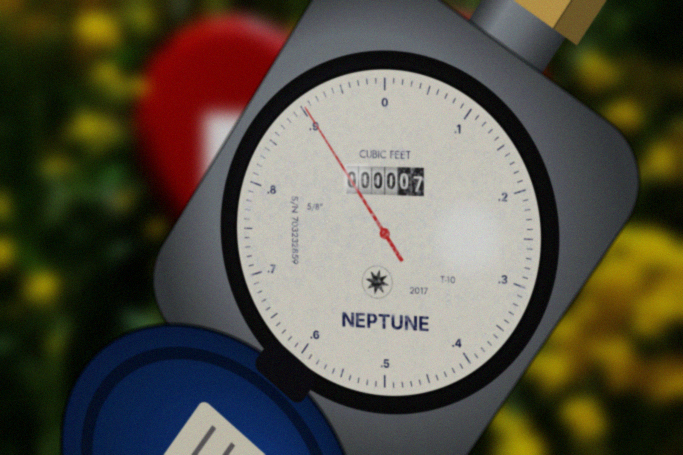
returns 6.90ft³
